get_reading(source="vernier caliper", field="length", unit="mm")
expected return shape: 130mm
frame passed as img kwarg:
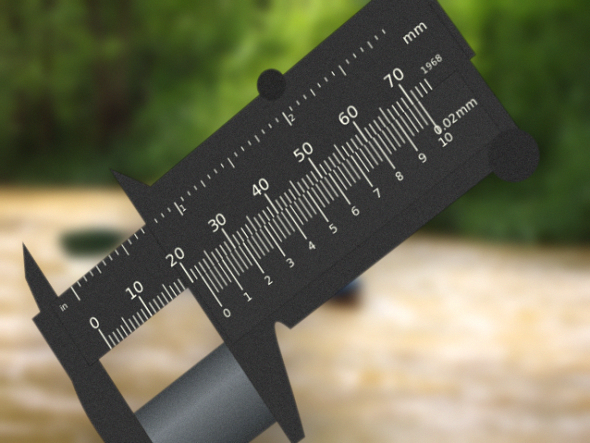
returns 22.0mm
